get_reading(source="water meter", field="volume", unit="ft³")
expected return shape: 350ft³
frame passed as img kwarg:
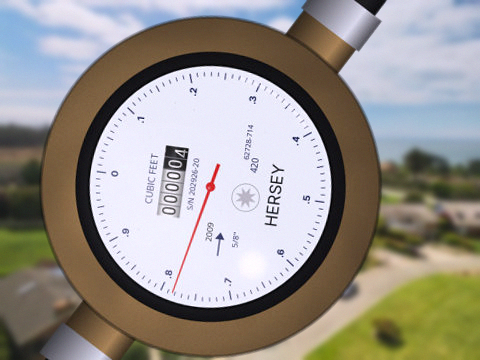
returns 3.78ft³
